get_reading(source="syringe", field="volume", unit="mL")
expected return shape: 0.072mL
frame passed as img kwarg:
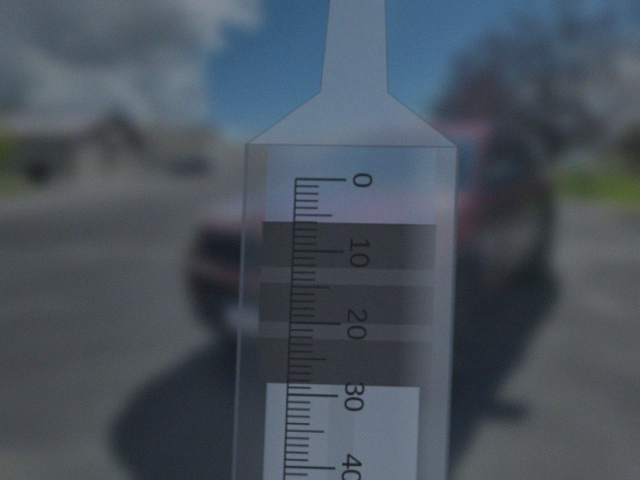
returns 6mL
